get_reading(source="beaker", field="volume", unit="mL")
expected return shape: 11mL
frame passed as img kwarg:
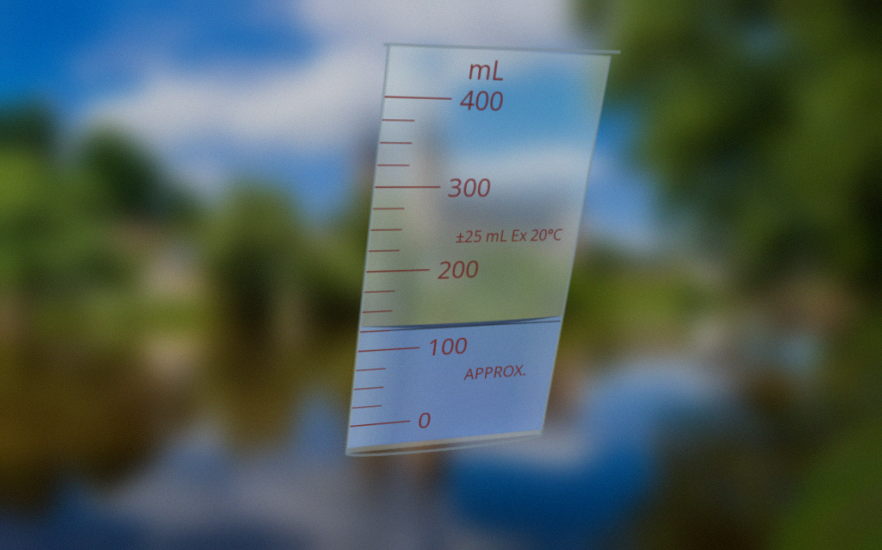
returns 125mL
